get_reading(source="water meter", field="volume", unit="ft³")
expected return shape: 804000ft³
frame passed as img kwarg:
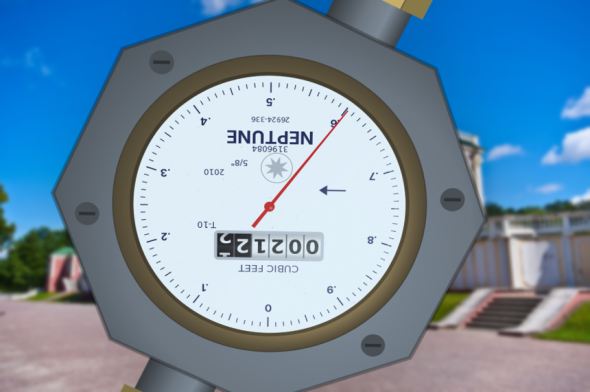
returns 2121.60ft³
